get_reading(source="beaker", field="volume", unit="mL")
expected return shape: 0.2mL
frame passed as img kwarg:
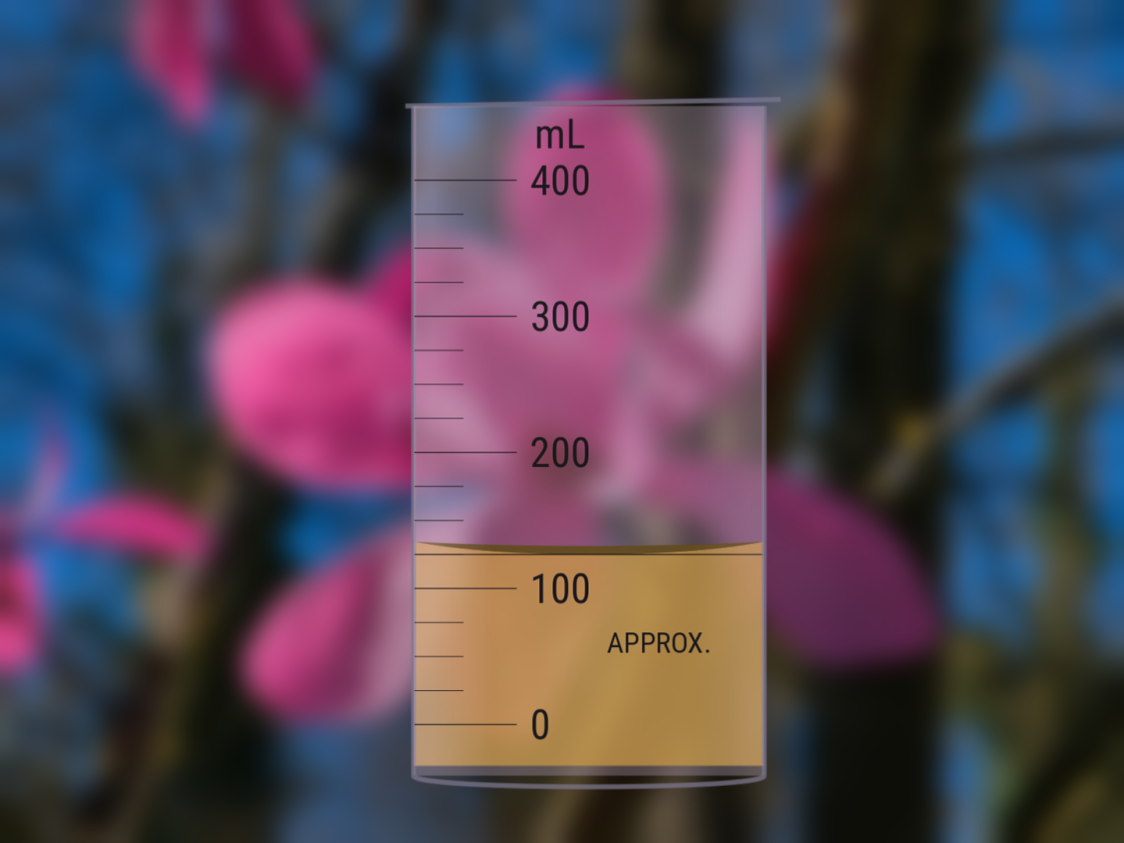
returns 125mL
